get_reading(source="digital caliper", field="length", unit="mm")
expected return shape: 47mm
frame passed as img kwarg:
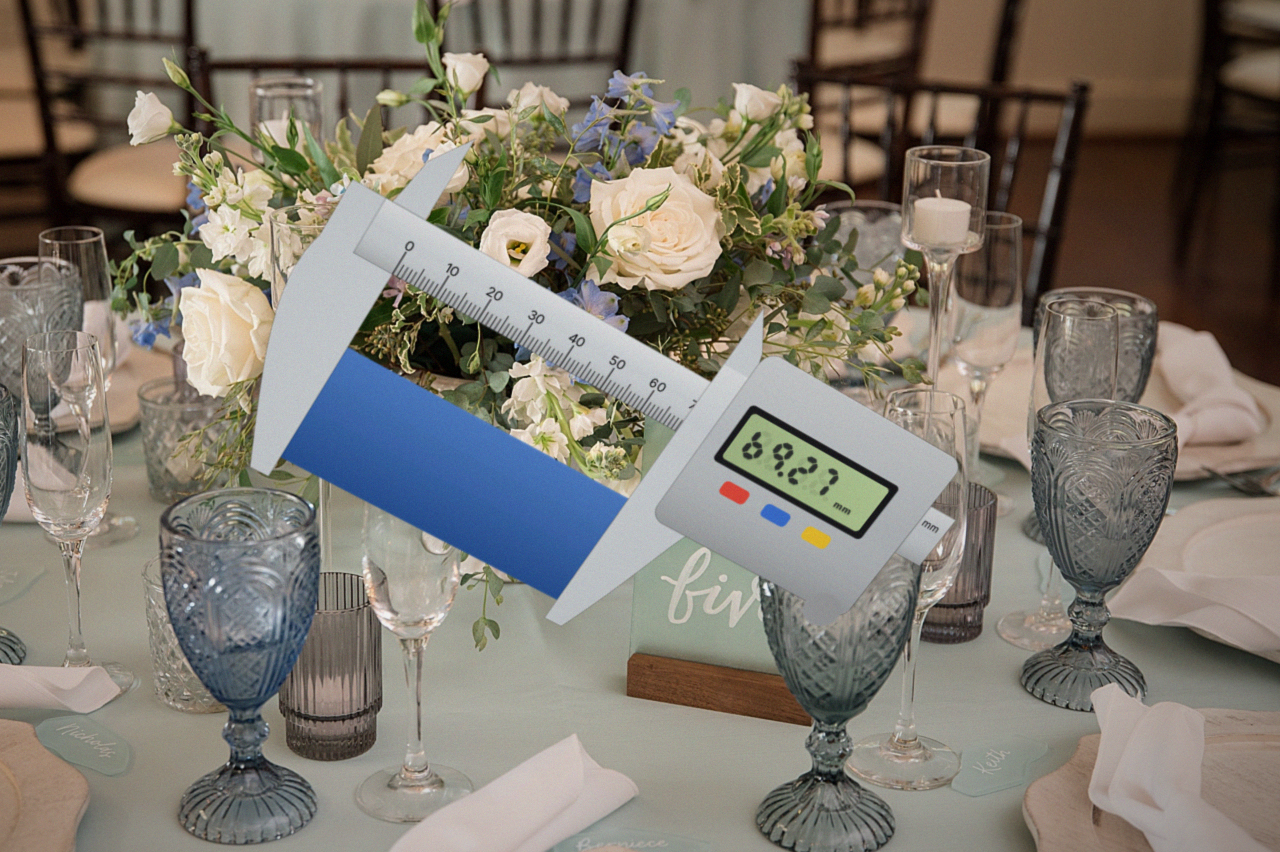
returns 69.27mm
